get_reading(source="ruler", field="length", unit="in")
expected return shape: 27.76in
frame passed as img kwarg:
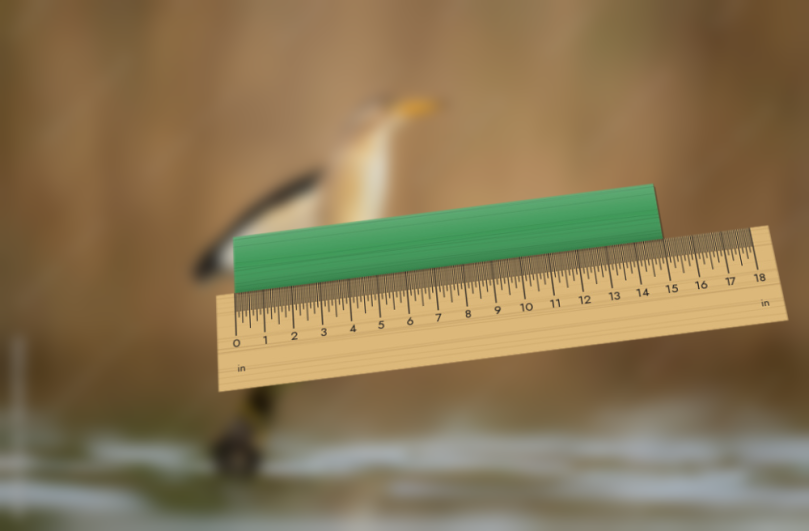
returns 15in
